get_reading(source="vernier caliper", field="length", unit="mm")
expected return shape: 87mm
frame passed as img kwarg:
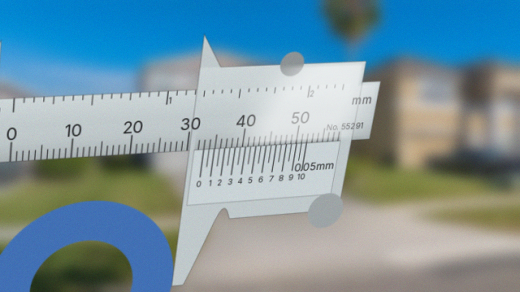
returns 33.0mm
